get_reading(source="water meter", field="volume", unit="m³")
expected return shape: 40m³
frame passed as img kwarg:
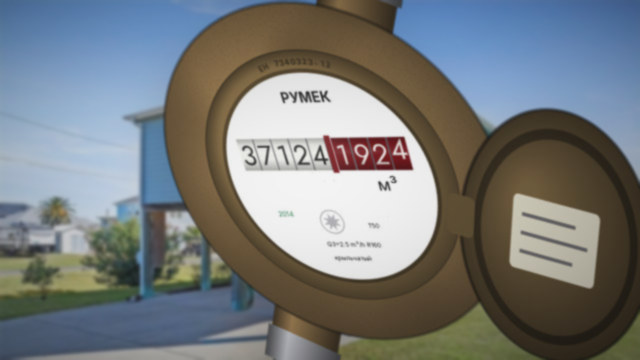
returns 37124.1924m³
